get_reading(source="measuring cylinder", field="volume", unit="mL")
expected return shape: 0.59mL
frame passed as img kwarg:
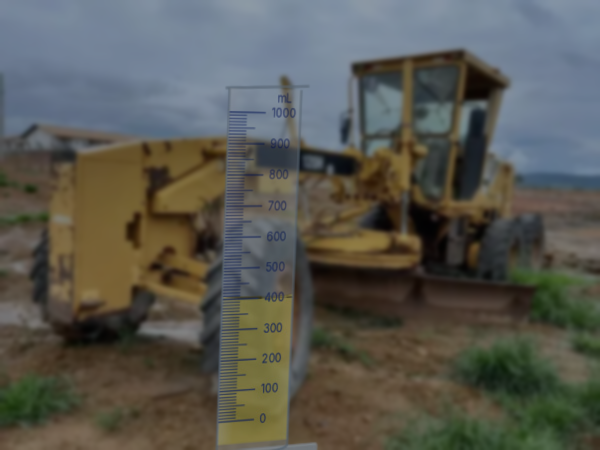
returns 400mL
